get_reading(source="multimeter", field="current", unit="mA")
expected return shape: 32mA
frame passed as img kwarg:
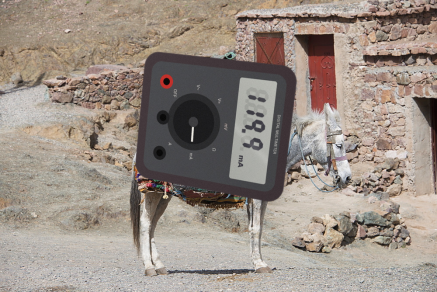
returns 119.9mA
